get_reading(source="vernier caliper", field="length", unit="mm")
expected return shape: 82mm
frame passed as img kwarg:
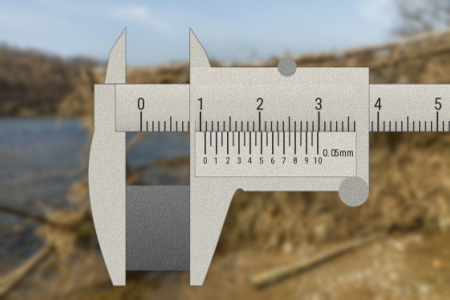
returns 10.8mm
